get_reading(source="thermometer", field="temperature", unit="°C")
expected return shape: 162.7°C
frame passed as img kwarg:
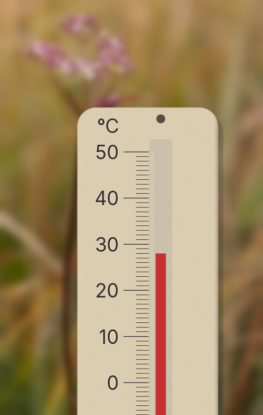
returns 28°C
